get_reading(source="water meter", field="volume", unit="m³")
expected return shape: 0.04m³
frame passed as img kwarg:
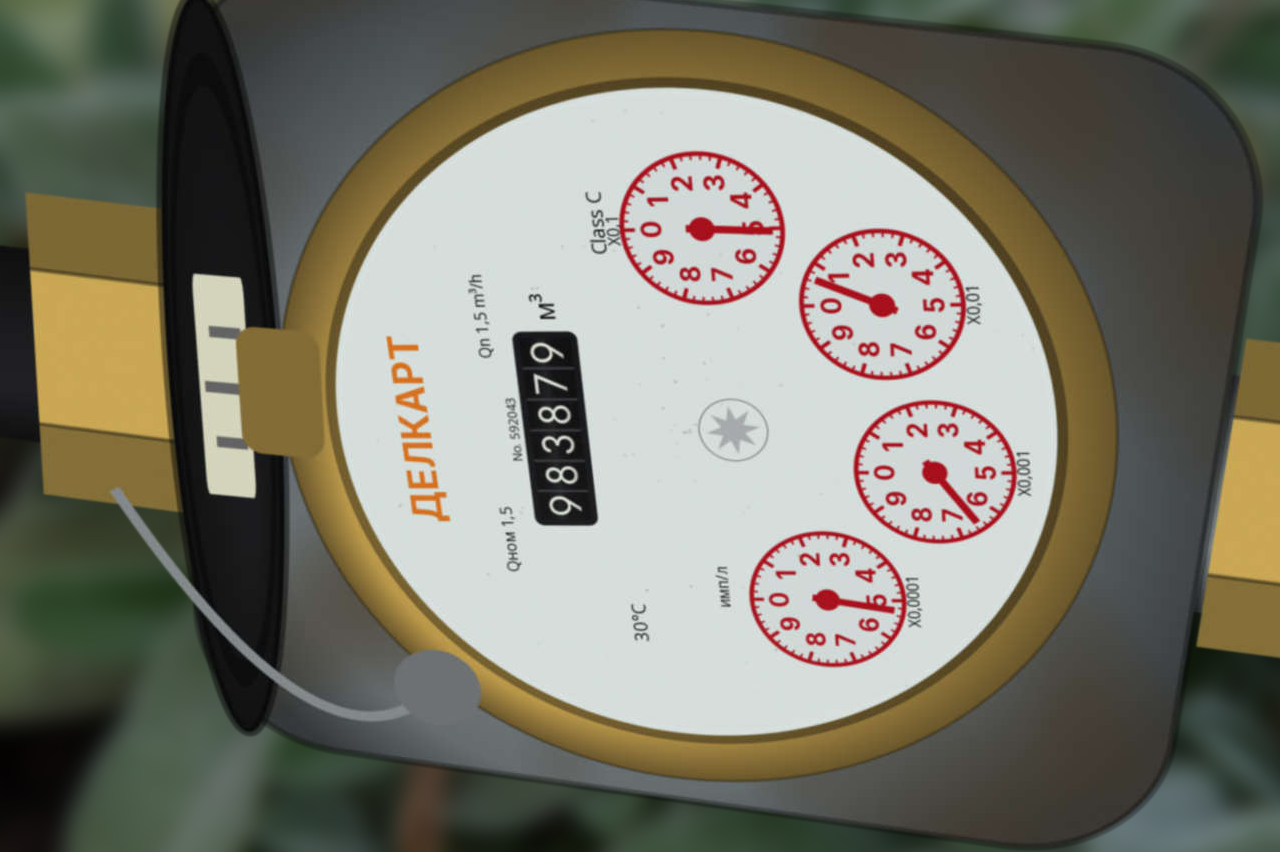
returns 983879.5065m³
